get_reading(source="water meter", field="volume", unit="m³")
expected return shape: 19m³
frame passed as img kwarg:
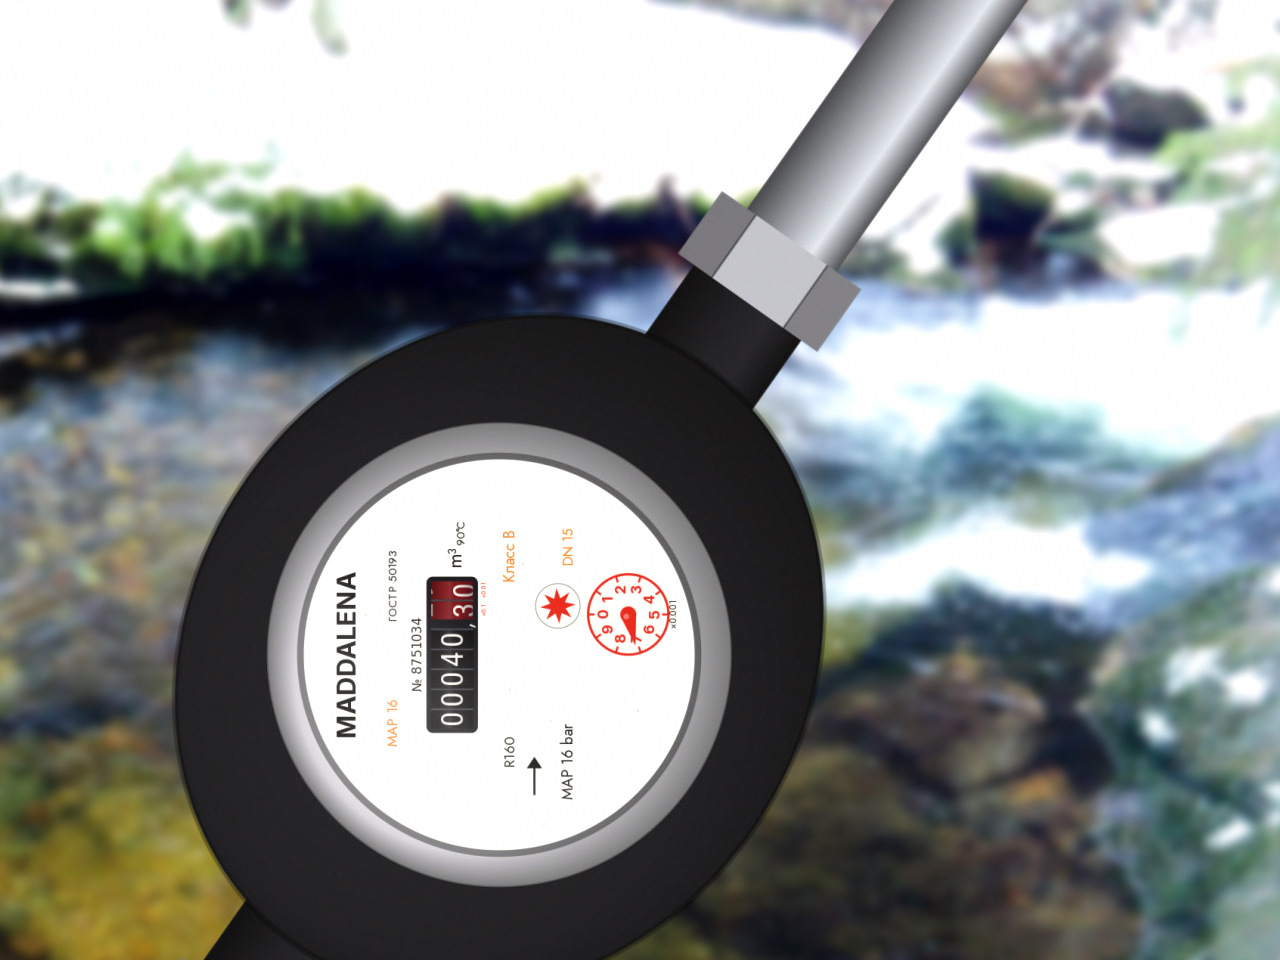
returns 40.297m³
